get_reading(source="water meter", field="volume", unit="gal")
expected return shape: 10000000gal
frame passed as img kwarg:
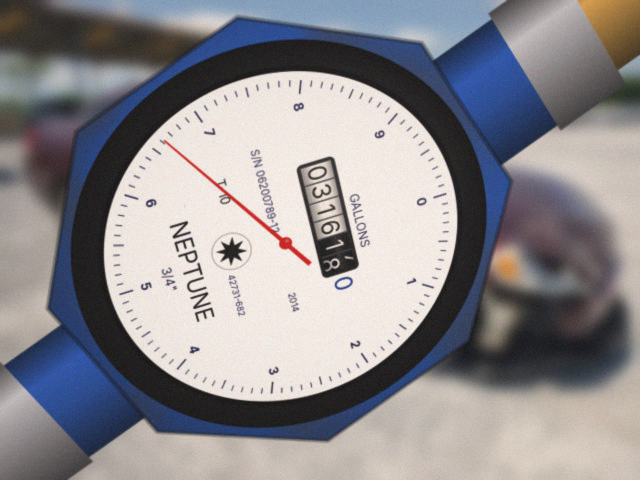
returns 316176.6gal
